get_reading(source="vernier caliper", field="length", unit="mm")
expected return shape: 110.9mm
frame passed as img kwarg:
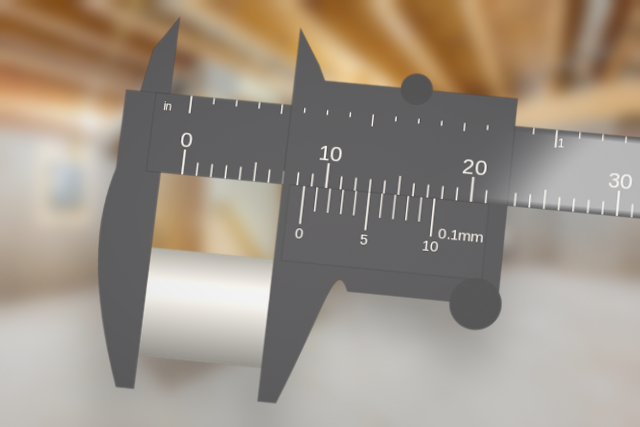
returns 8.5mm
